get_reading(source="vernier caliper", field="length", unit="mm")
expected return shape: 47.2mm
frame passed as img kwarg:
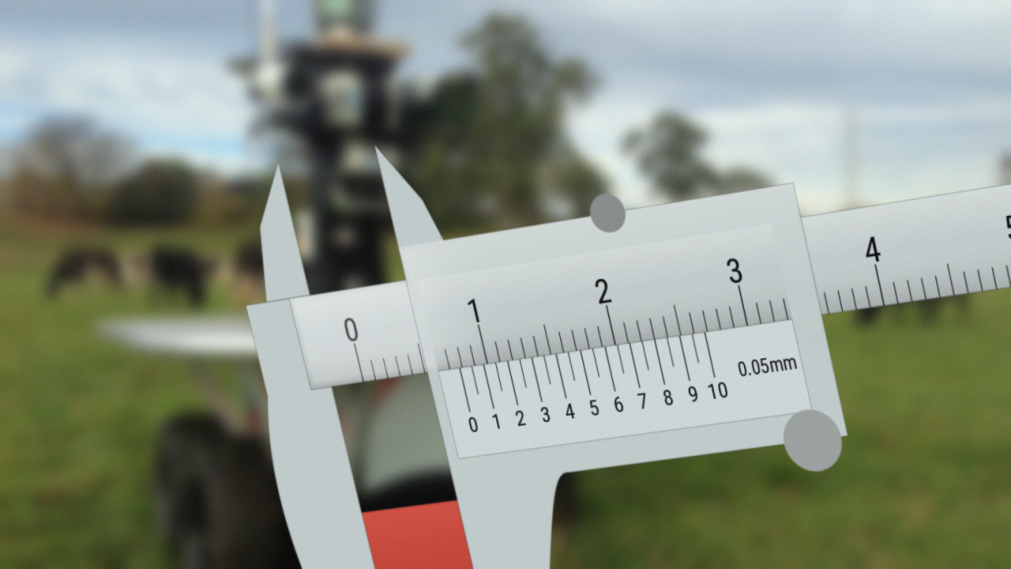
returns 7.8mm
